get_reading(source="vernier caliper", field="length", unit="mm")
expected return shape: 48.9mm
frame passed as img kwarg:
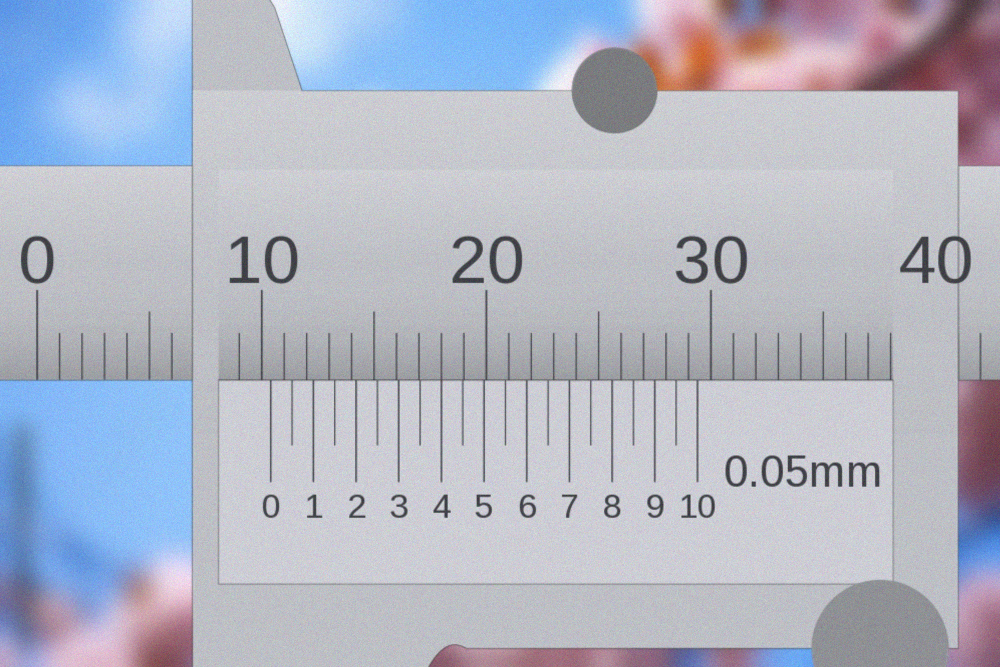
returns 10.4mm
